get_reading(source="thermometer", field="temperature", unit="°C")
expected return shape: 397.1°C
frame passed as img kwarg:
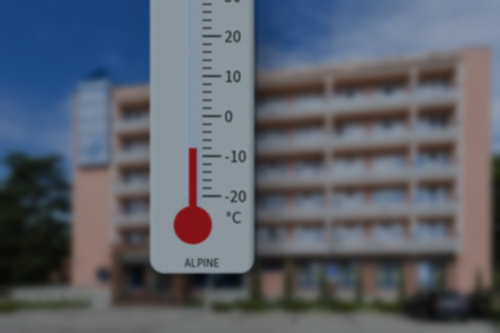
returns -8°C
